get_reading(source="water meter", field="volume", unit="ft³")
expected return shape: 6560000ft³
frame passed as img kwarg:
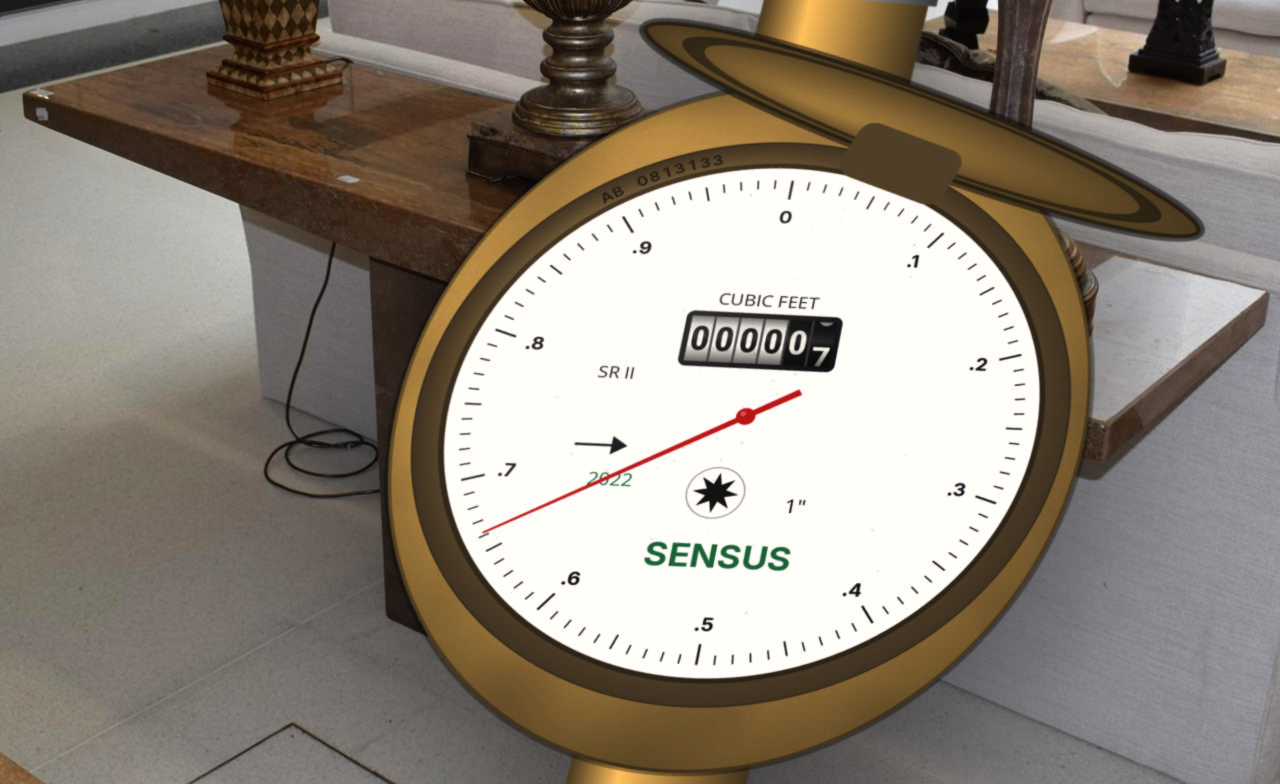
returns 6.66ft³
